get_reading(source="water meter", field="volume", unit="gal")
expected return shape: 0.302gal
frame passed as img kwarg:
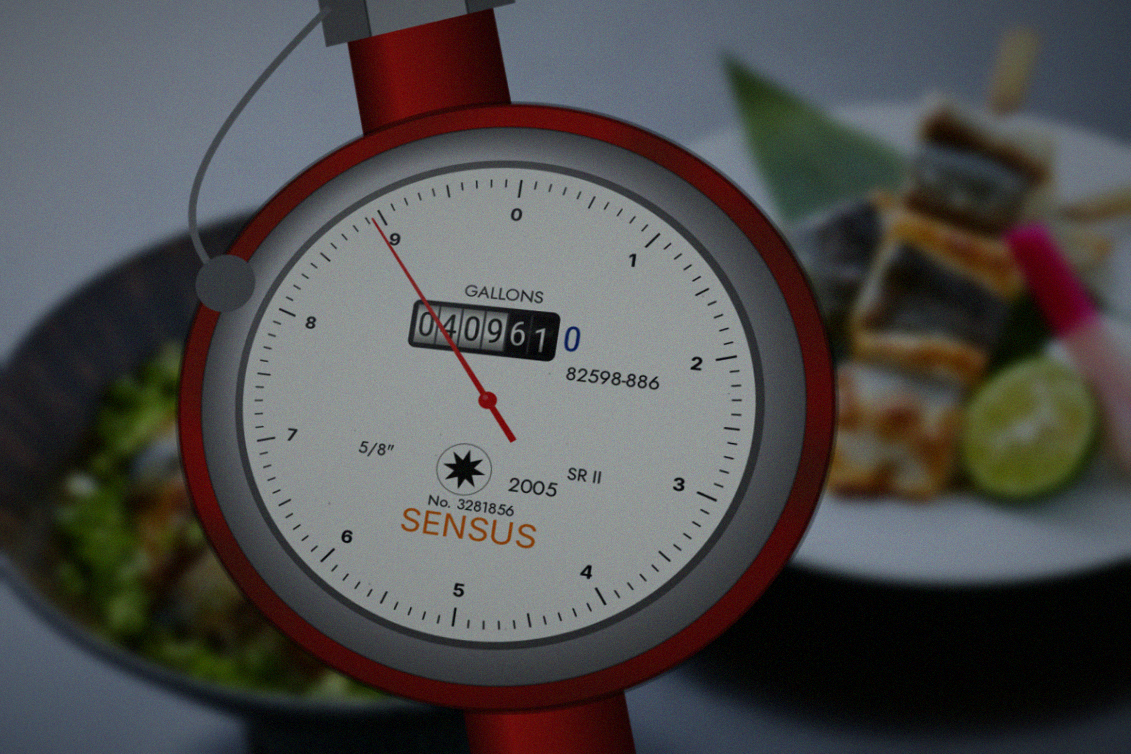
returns 409608.9gal
